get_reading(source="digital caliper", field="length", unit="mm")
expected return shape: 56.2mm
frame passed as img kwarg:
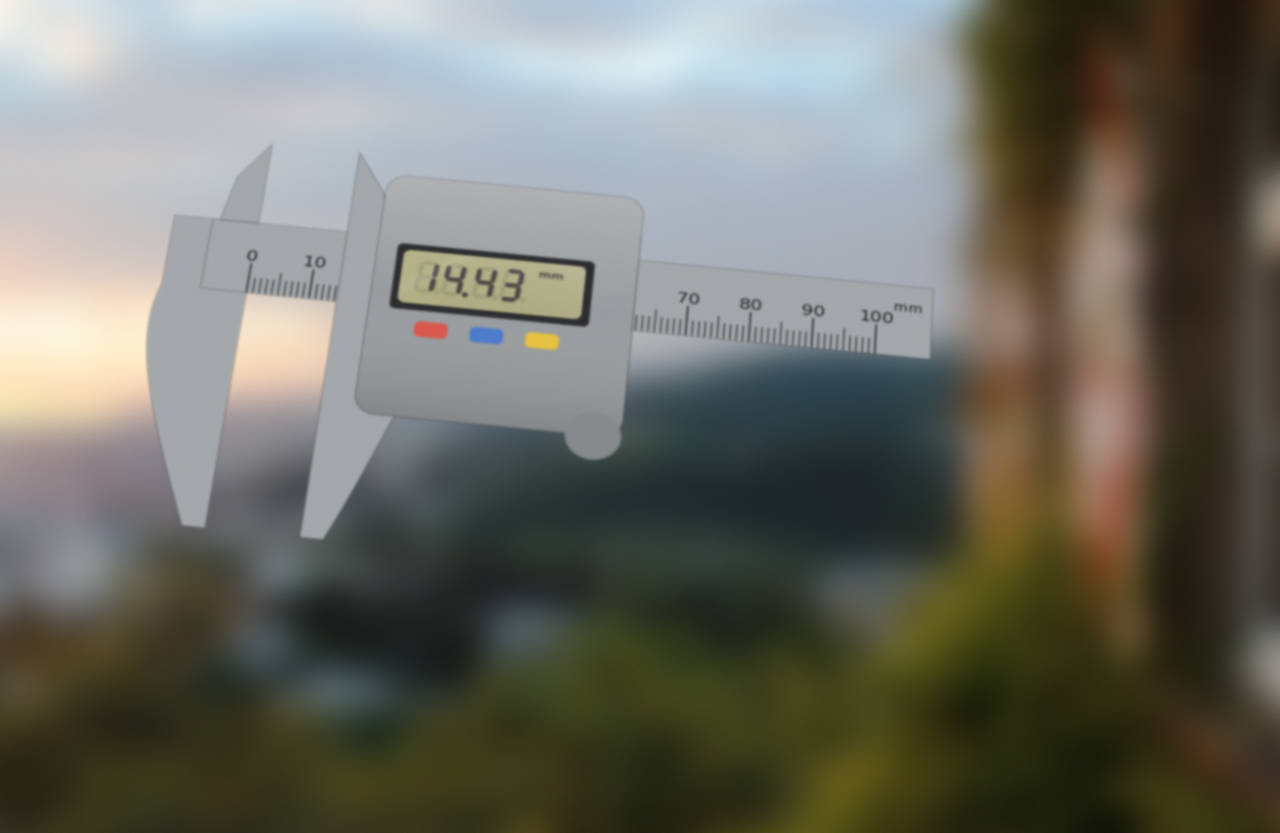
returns 14.43mm
